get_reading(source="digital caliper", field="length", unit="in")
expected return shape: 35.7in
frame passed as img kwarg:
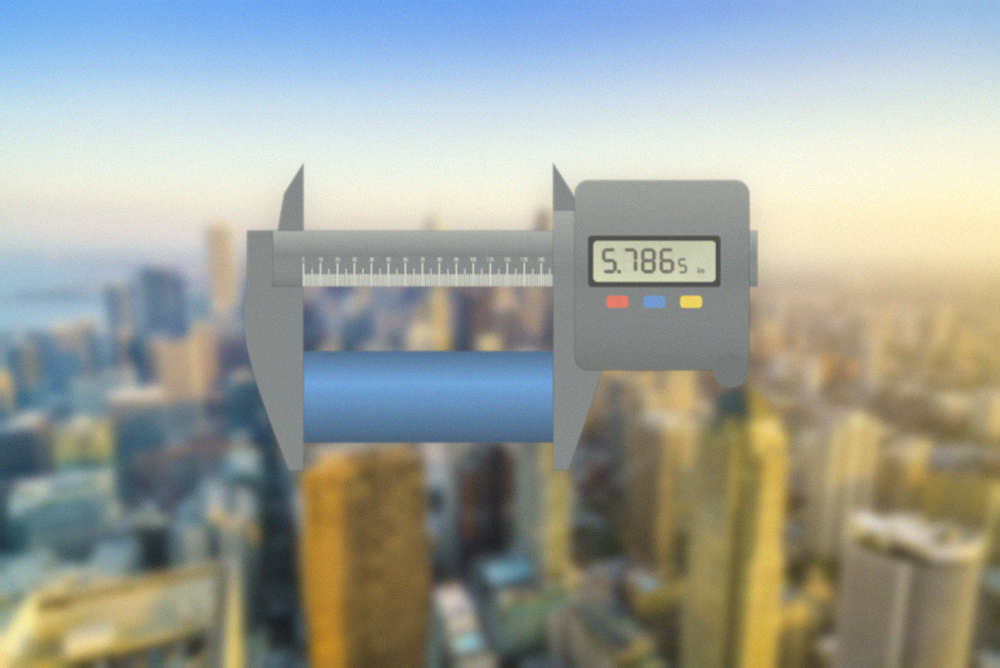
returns 5.7865in
